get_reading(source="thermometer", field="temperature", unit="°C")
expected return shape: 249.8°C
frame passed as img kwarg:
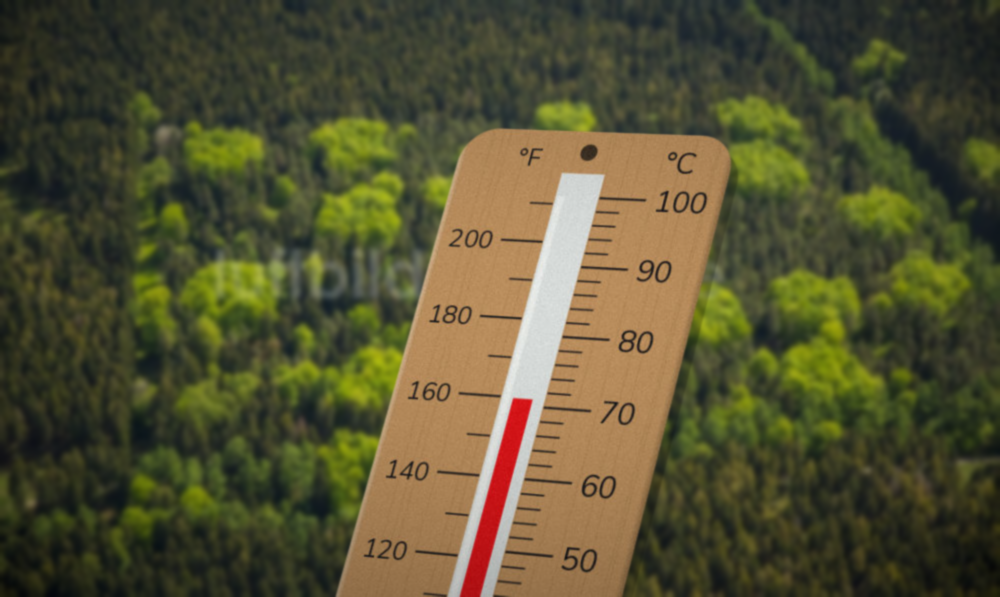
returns 71°C
